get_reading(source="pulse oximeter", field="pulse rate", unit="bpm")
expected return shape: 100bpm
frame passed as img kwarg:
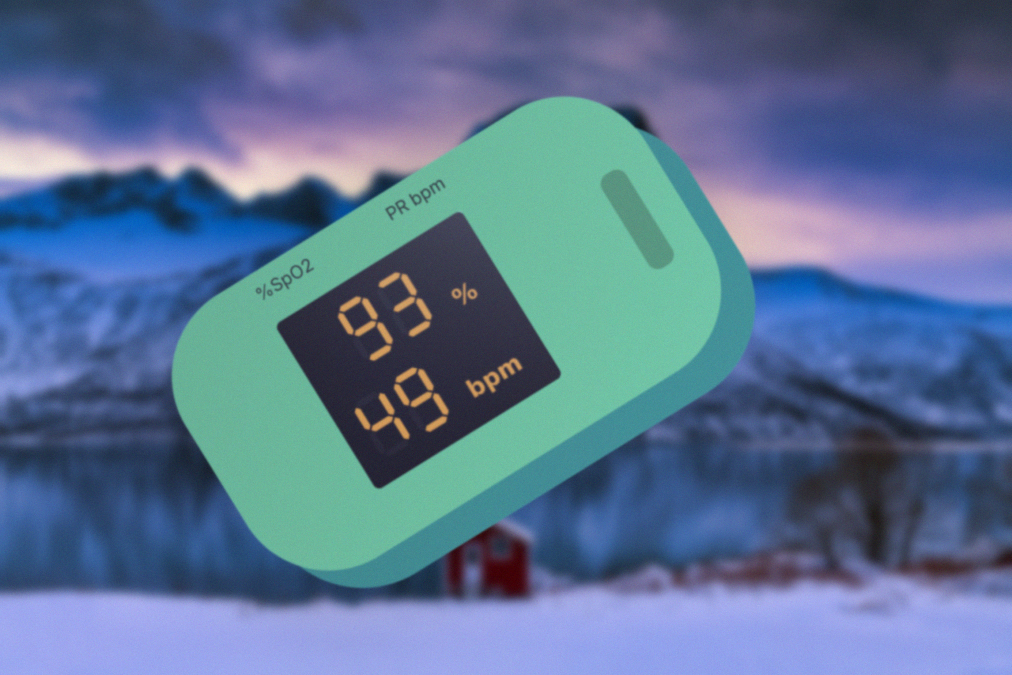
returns 49bpm
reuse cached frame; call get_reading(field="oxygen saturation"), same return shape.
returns 93%
